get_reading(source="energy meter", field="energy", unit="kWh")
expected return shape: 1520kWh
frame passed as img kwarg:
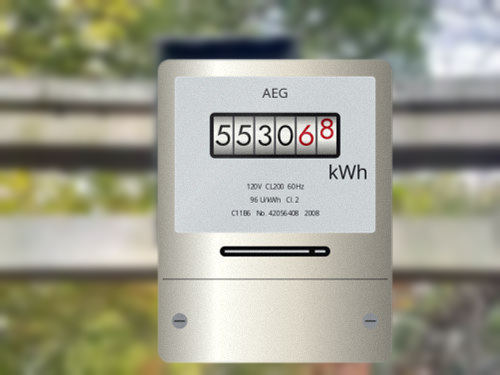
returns 5530.68kWh
